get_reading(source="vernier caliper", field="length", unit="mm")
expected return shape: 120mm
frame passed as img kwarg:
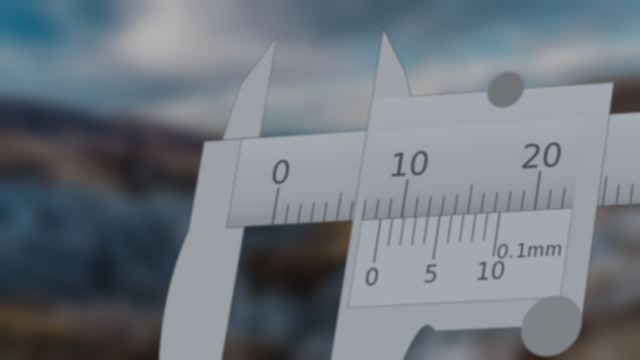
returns 8.4mm
